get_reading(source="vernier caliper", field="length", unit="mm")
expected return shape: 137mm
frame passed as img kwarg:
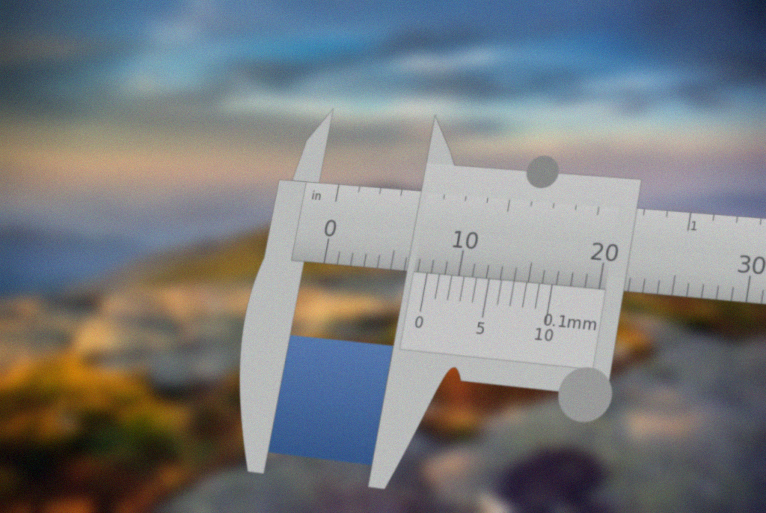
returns 7.7mm
